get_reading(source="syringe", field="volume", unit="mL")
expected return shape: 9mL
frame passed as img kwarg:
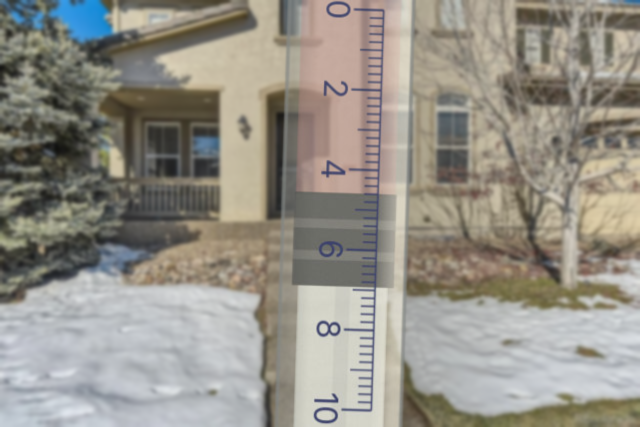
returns 4.6mL
